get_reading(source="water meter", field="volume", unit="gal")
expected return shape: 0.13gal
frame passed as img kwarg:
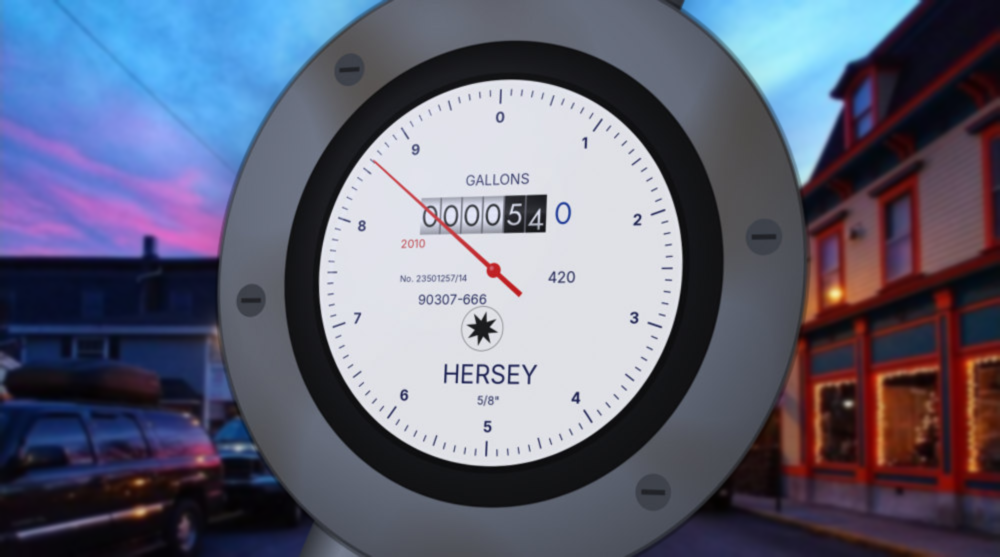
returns 538.6gal
